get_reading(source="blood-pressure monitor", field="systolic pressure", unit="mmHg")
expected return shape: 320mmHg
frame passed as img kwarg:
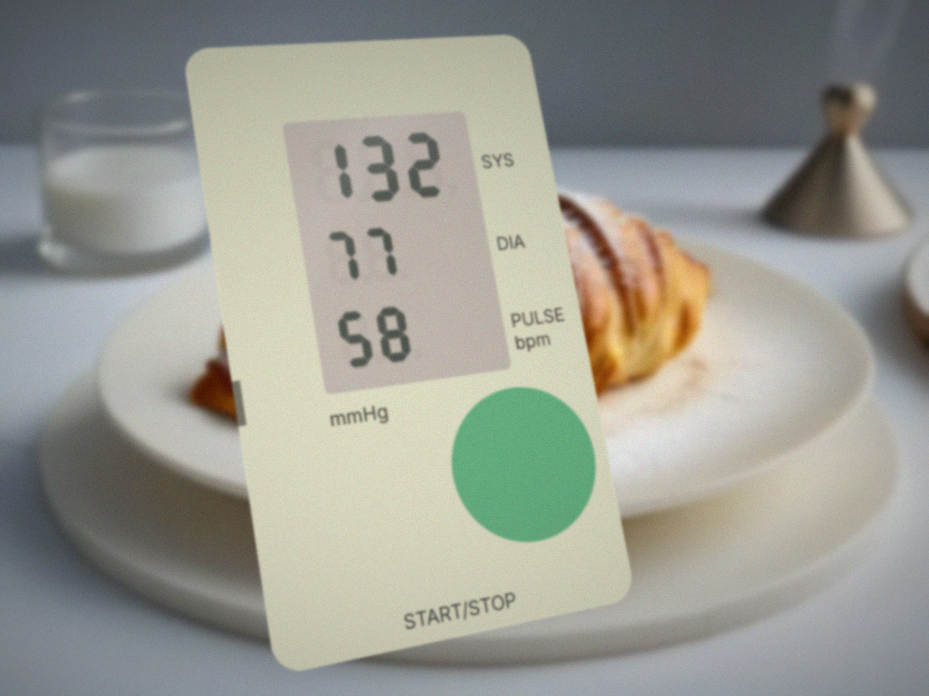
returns 132mmHg
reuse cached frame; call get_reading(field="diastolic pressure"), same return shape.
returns 77mmHg
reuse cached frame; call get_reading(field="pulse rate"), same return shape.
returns 58bpm
